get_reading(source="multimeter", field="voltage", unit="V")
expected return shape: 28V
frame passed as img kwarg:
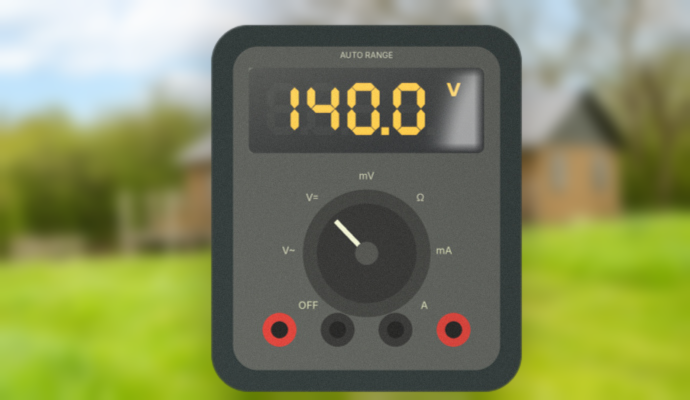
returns 140.0V
